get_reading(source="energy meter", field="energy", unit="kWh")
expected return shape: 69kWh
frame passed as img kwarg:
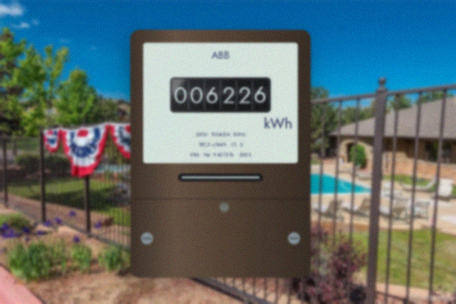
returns 6226kWh
